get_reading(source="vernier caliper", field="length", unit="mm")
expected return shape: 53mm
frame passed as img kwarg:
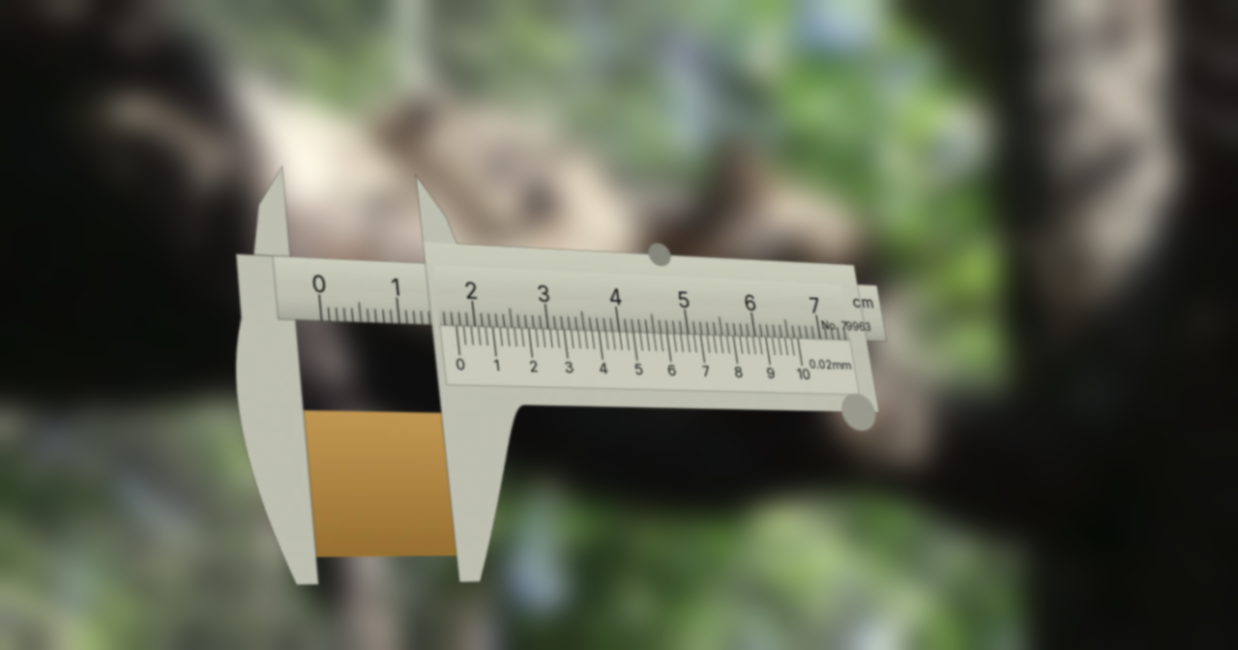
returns 17.5mm
